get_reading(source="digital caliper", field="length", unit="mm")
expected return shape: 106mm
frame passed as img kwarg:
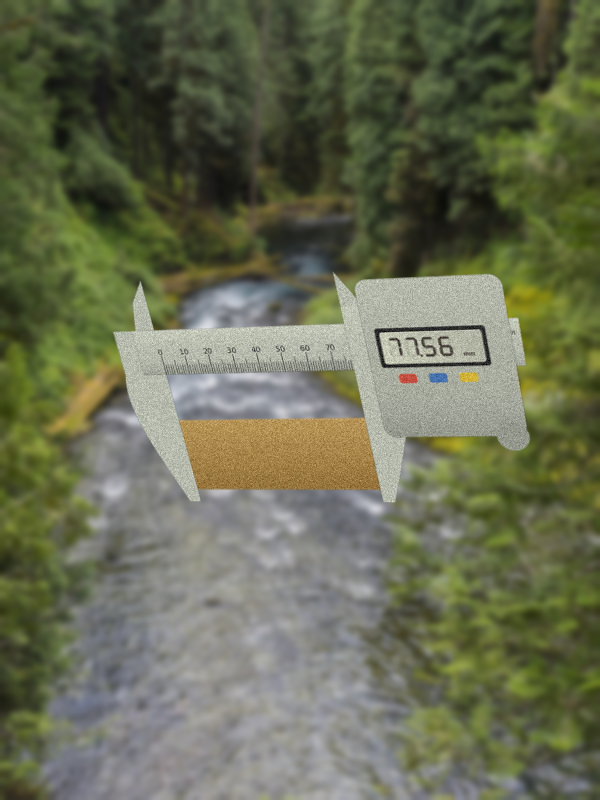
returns 77.56mm
